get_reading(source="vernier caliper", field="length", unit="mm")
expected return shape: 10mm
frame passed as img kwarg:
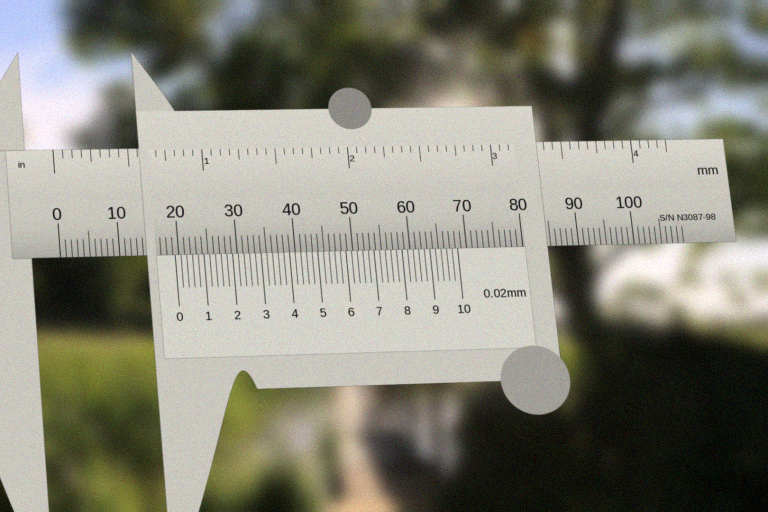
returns 19.4mm
